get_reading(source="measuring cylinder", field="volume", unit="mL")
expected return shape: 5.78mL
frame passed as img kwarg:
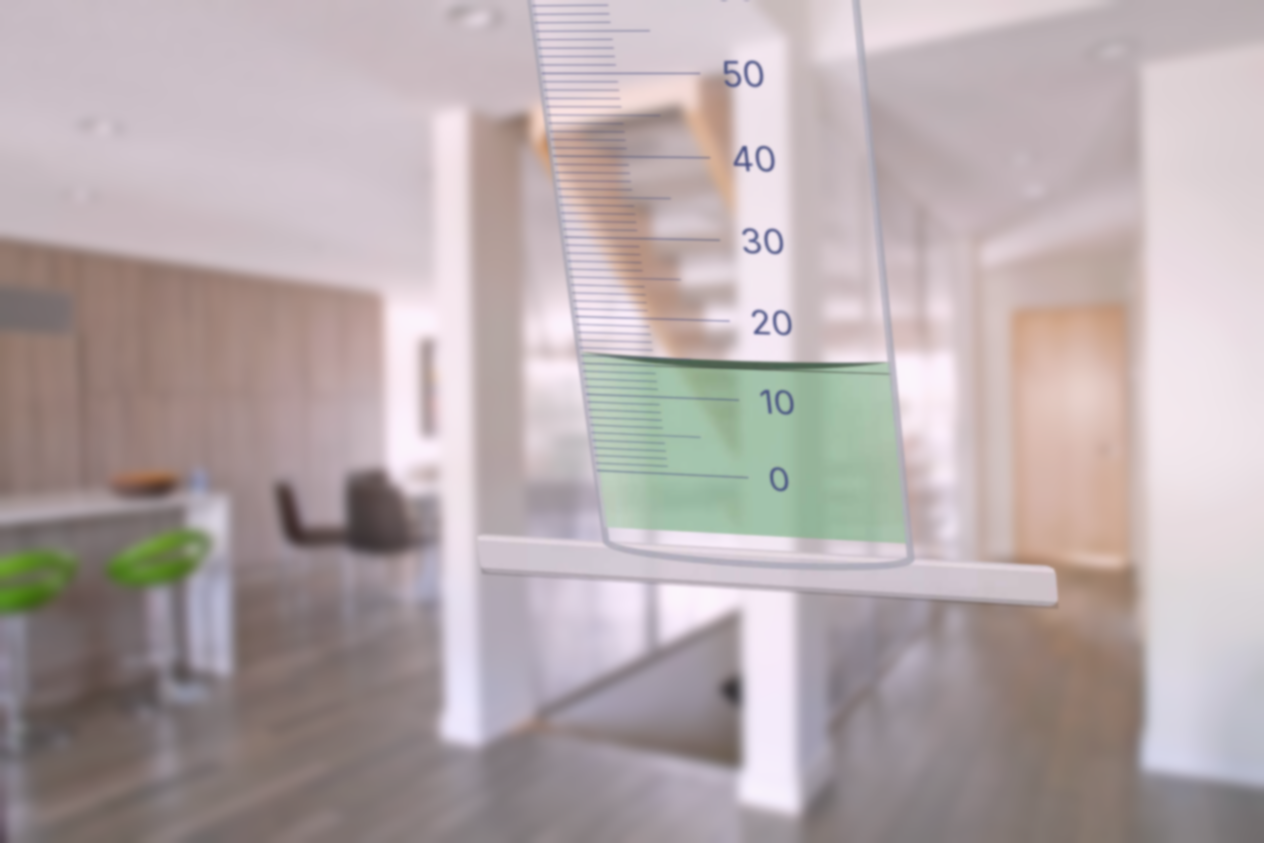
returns 14mL
